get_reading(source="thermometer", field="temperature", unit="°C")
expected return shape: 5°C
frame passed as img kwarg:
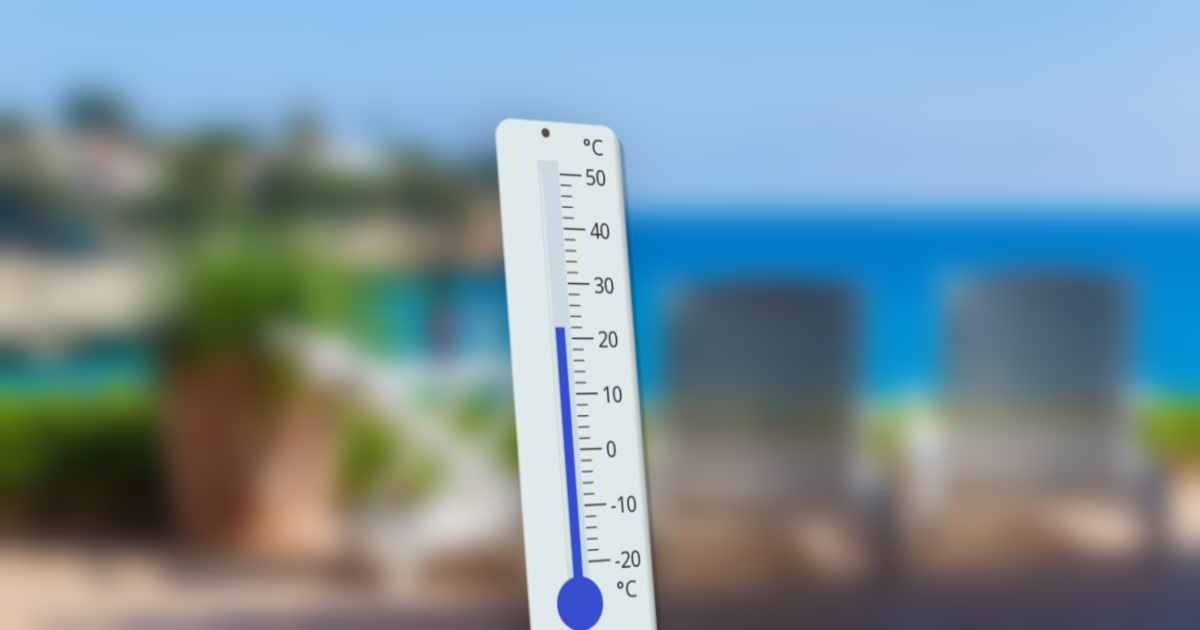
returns 22°C
